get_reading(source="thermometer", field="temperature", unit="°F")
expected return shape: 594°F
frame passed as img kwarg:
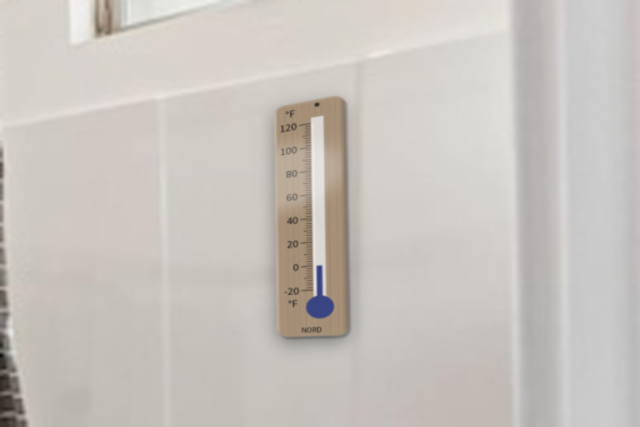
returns 0°F
